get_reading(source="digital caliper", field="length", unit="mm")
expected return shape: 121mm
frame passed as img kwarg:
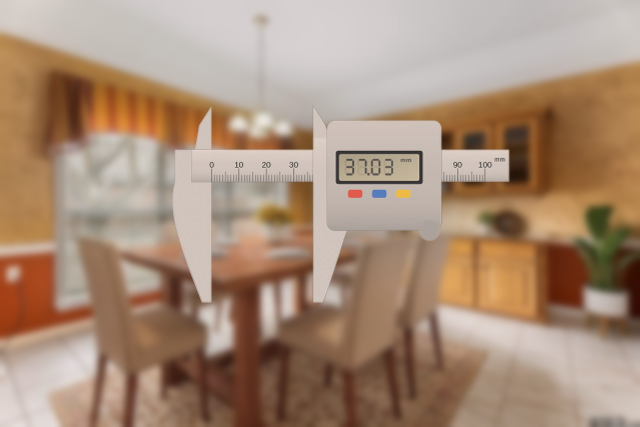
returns 37.03mm
